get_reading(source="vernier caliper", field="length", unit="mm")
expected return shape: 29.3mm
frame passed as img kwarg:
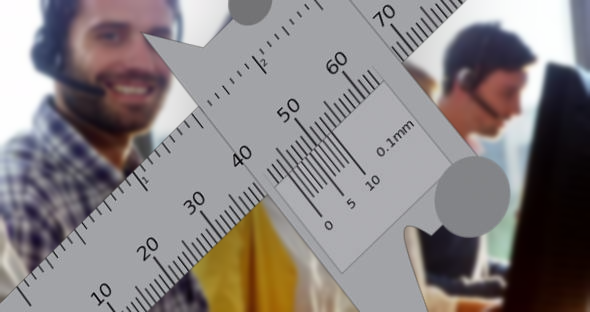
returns 44.0mm
